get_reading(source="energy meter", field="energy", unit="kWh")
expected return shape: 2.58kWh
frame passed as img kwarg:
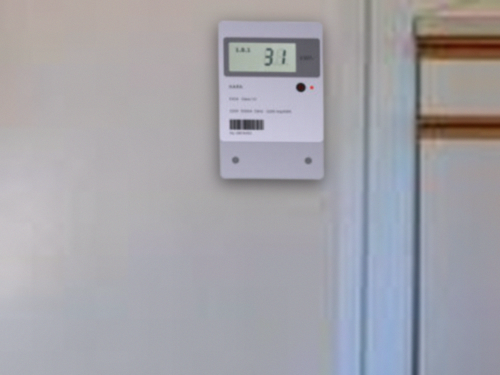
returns 31kWh
